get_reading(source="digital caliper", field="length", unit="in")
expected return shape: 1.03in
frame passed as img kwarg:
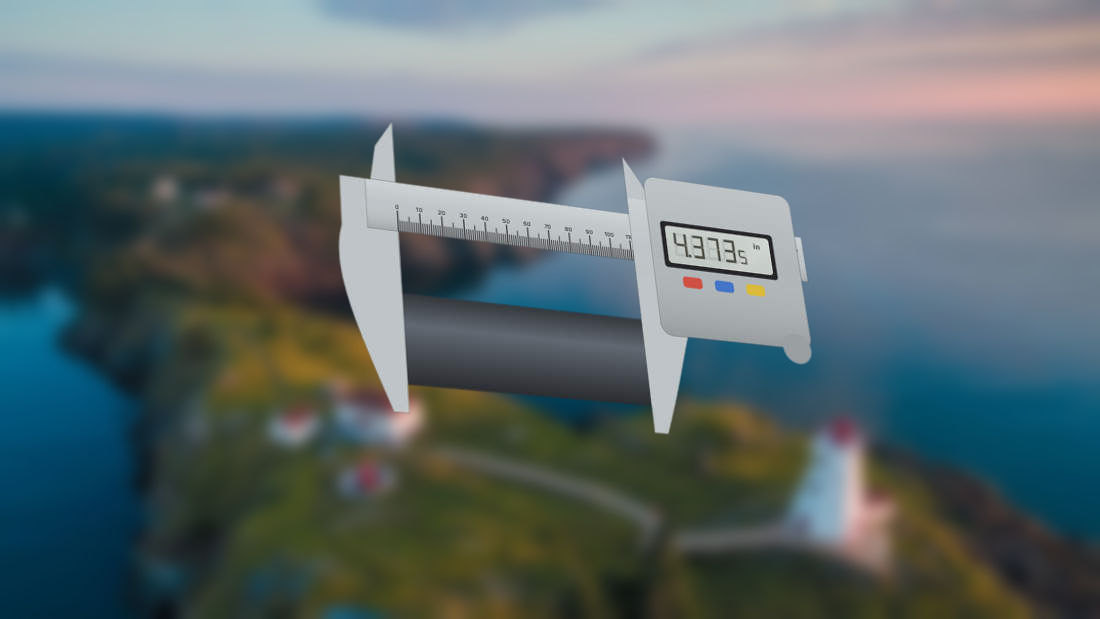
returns 4.3735in
